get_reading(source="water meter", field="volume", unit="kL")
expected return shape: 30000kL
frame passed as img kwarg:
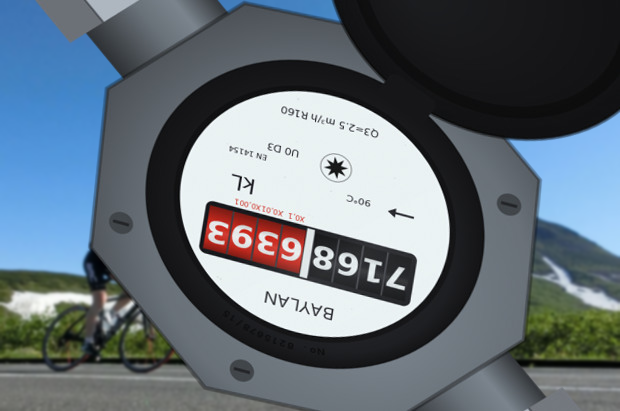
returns 7168.6393kL
